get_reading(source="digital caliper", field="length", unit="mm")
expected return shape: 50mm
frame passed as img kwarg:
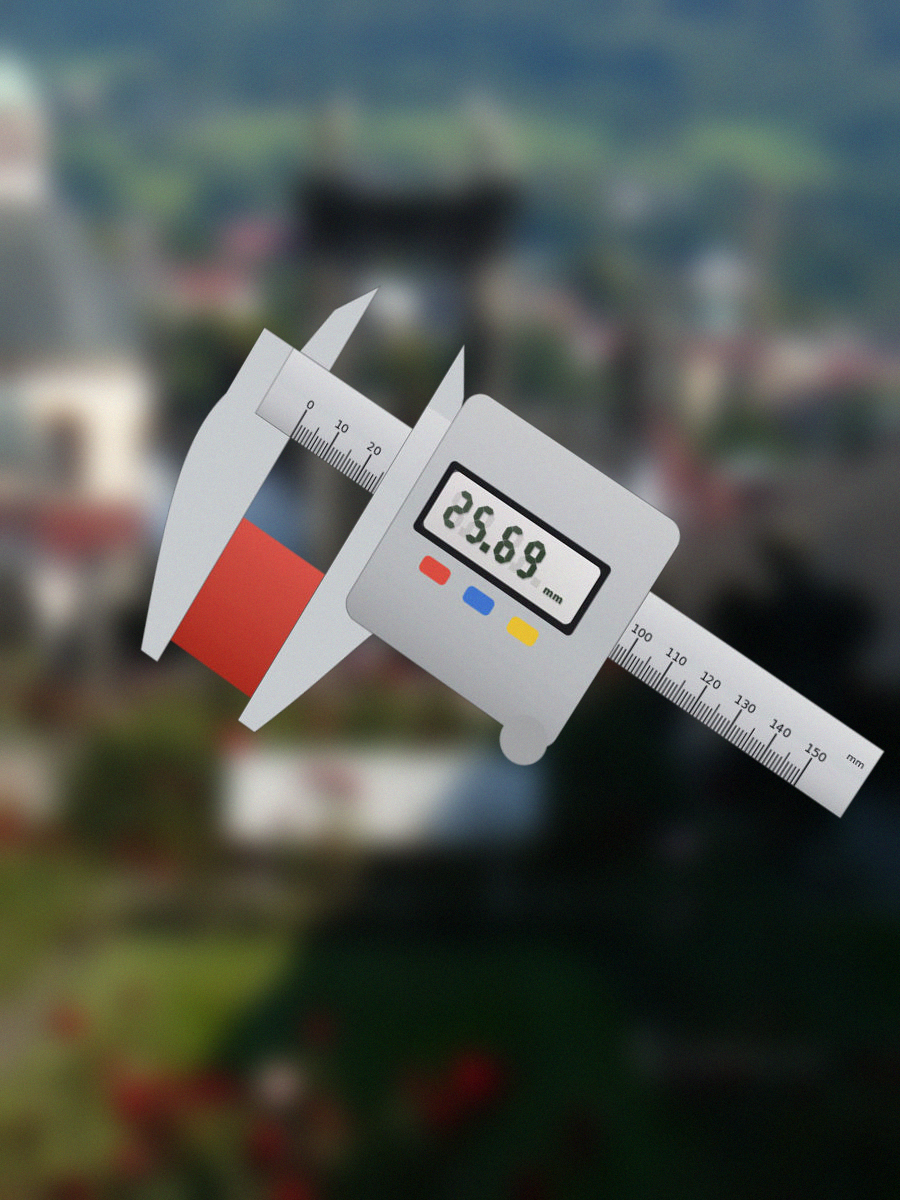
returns 25.69mm
